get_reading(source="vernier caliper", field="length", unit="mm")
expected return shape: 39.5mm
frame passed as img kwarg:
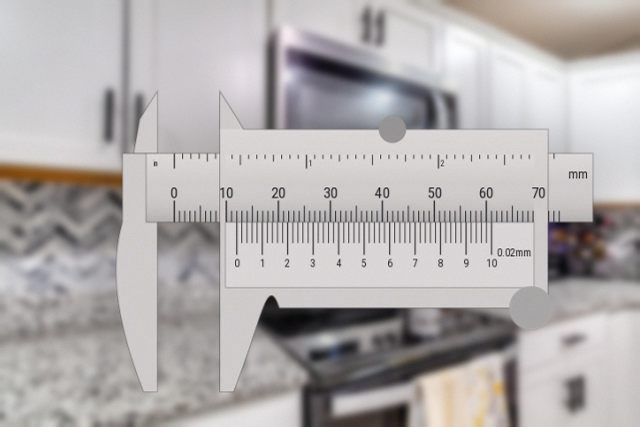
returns 12.0mm
